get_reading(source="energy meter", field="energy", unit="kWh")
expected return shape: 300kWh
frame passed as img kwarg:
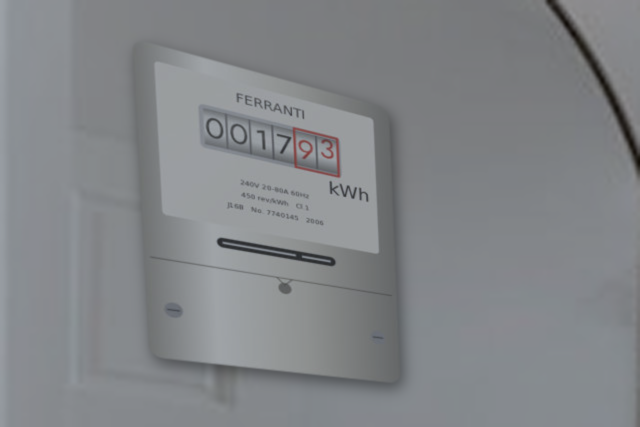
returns 17.93kWh
